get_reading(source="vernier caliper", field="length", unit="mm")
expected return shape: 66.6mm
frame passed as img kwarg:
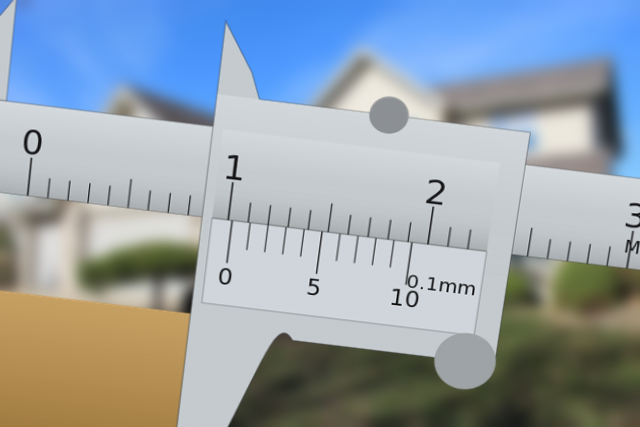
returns 10.2mm
